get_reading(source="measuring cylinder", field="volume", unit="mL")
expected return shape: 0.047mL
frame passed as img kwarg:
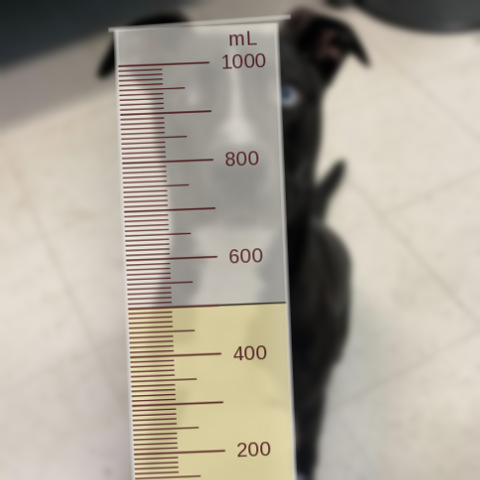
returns 500mL
